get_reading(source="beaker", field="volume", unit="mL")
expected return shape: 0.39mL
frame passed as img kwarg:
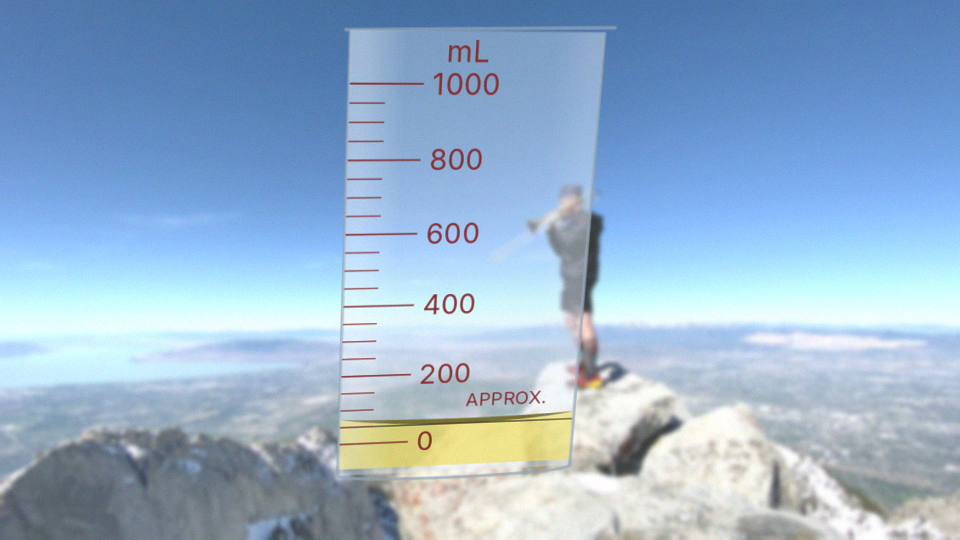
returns 50mL
